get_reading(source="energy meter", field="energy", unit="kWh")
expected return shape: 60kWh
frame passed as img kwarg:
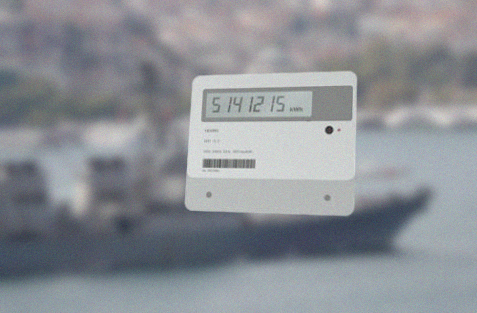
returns 5141215kWh
